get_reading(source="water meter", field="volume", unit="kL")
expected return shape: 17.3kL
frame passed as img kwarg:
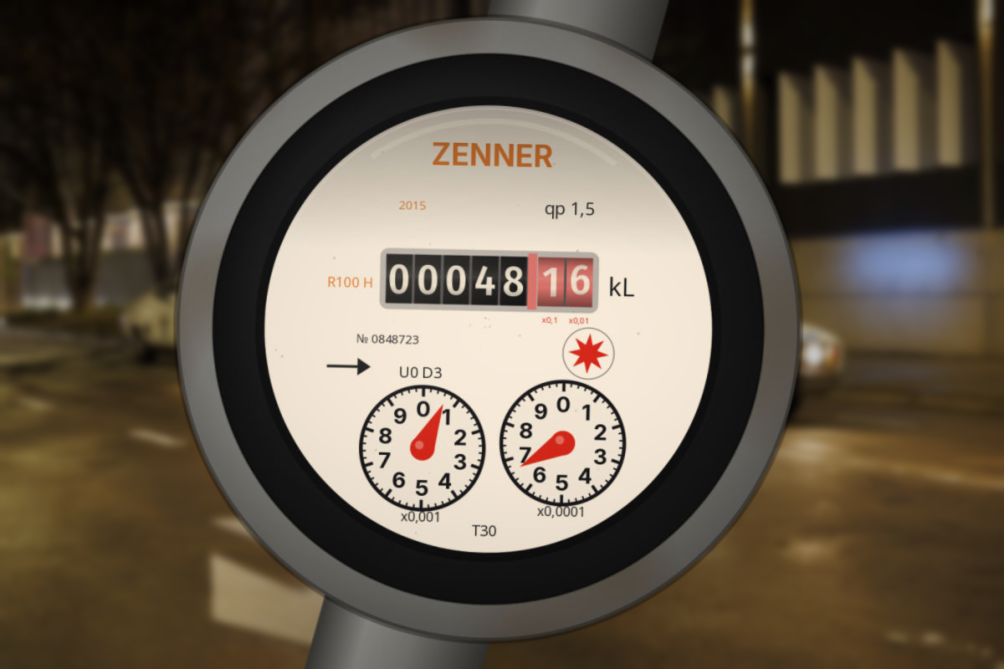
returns 48.1606kL
